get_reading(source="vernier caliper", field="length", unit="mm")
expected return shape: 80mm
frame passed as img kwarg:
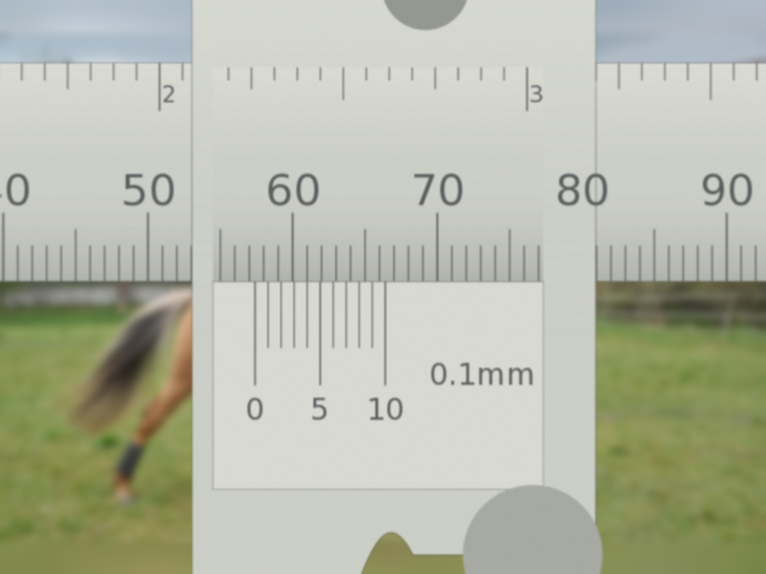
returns 57.4mm
